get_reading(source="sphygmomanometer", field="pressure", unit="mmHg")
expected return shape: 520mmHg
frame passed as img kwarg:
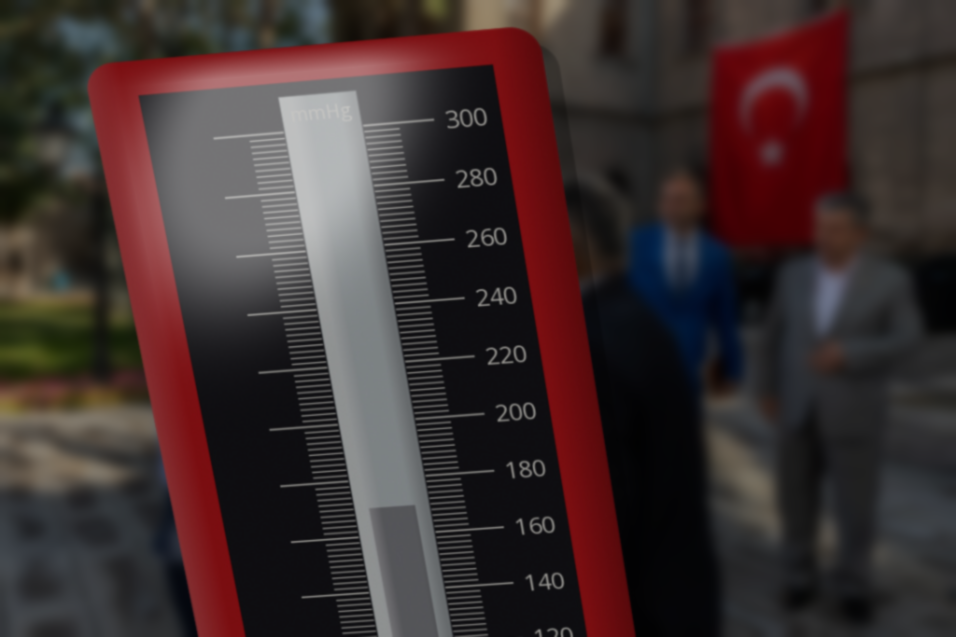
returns 170mmHg
